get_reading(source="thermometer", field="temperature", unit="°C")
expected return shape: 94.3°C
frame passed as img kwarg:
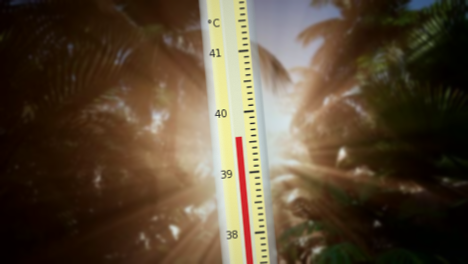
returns 39.6°C
